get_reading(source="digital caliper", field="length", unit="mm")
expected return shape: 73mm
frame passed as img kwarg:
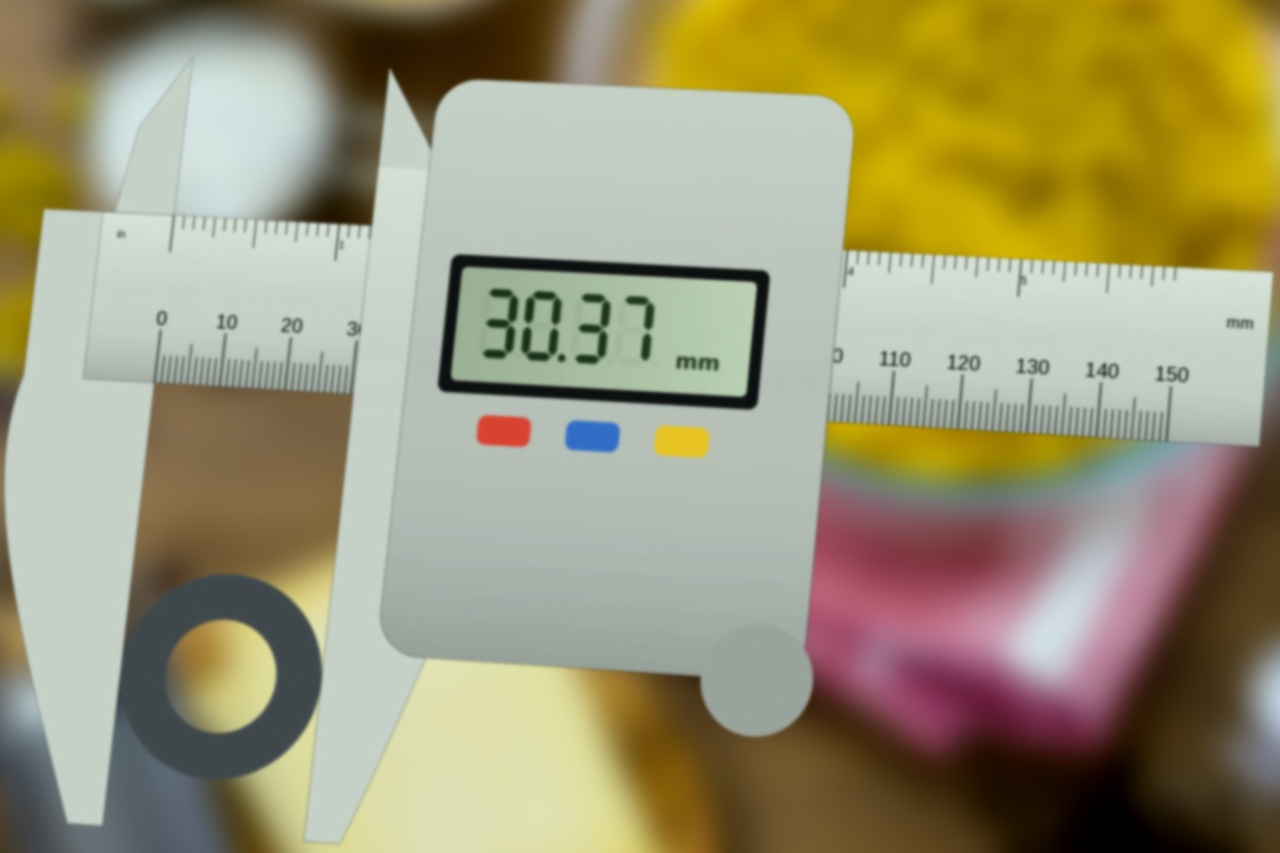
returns 30.37mm
